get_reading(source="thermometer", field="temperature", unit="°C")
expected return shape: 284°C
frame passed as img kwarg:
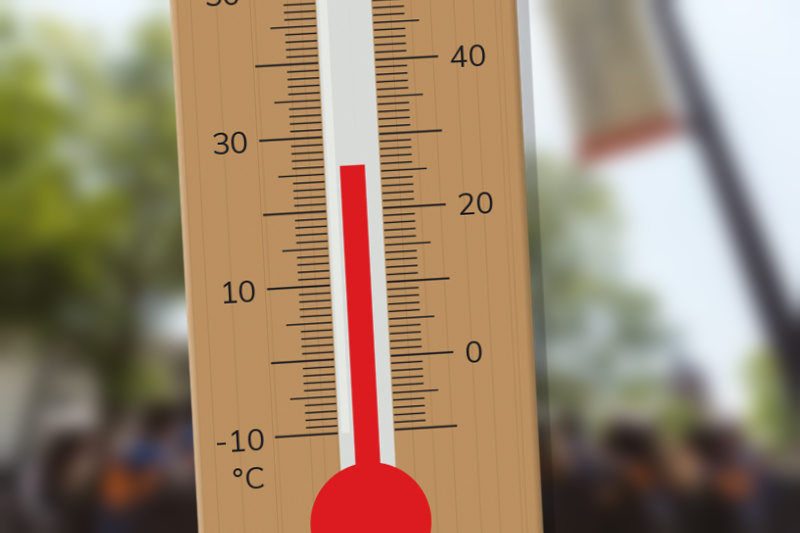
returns 26°C
